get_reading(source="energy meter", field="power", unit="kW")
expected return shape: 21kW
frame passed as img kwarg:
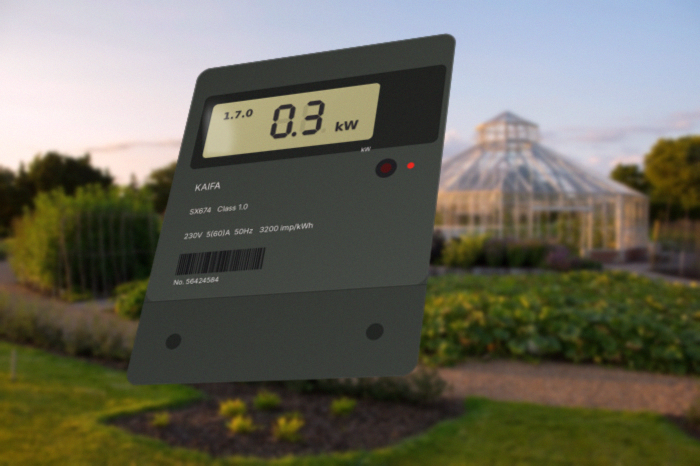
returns 0.3kW
